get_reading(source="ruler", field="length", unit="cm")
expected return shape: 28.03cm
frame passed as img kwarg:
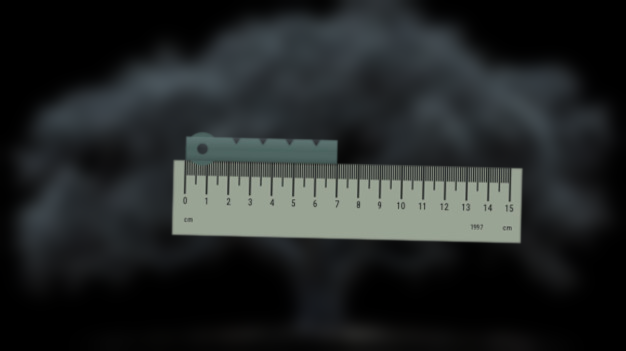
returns 7cm
